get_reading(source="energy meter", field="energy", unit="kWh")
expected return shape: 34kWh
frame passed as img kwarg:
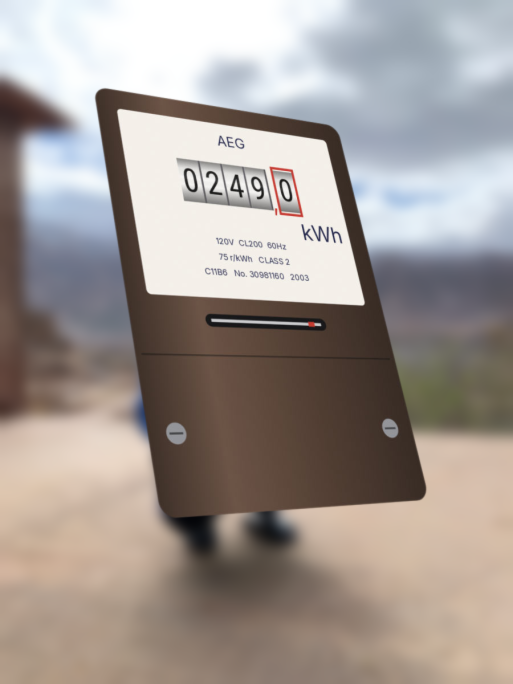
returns 249.0kWh
